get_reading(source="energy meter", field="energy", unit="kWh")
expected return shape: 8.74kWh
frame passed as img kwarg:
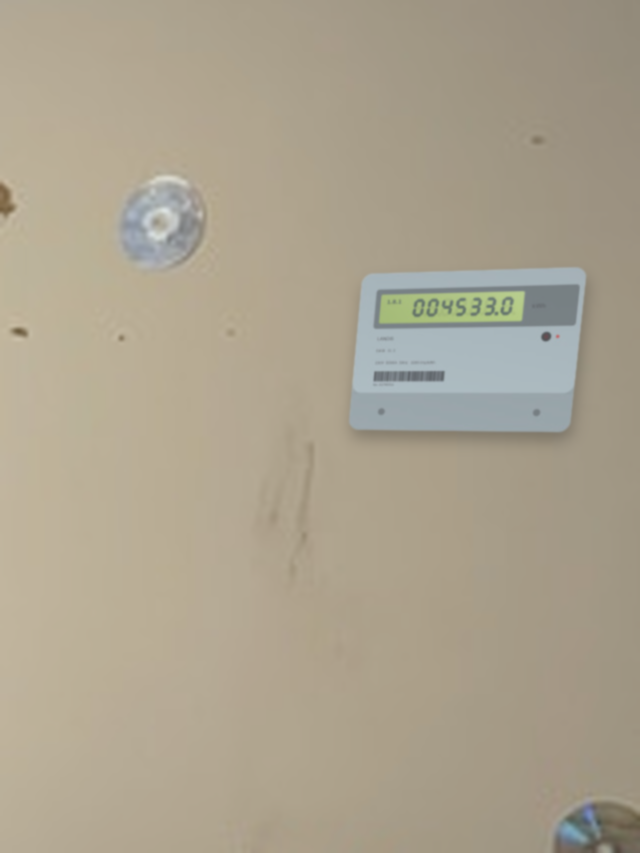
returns 4533.0kWh
